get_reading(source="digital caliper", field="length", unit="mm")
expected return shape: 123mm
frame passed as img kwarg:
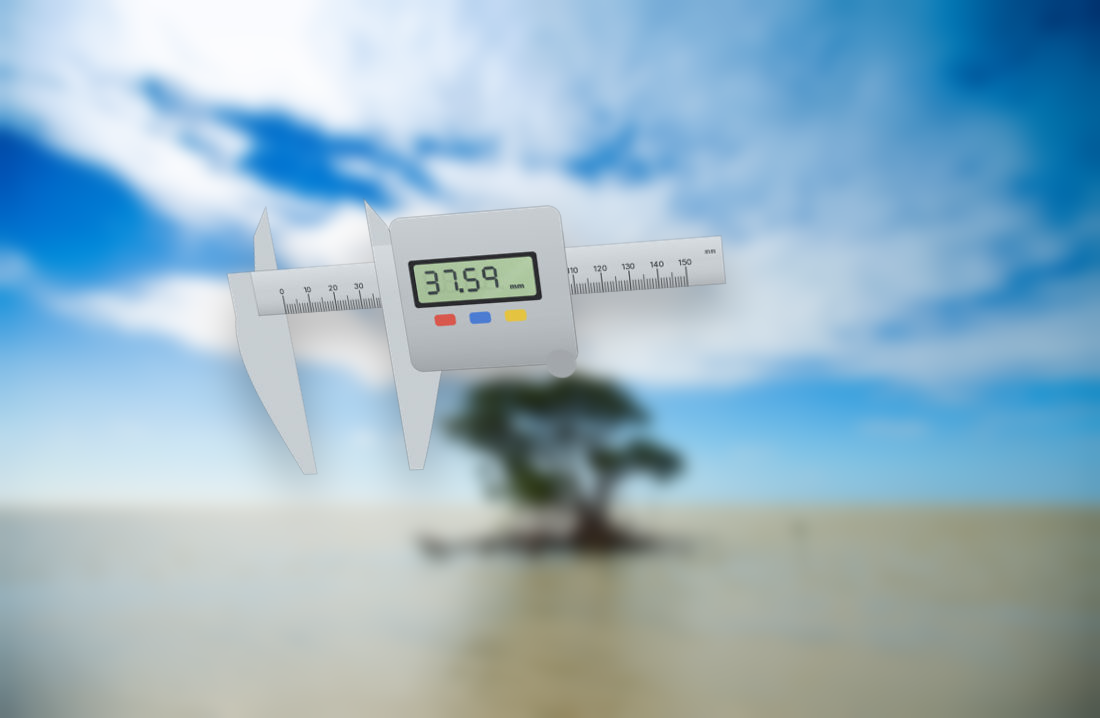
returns 37.59mm
